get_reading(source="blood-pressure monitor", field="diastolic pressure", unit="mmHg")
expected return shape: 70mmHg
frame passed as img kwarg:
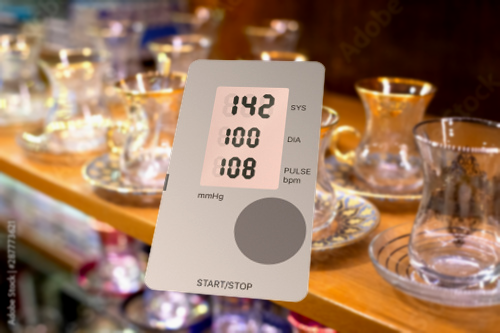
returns 100mmHg
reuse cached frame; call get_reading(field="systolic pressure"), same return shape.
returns 142mmHg
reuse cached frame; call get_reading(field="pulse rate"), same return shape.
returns 108bpm
